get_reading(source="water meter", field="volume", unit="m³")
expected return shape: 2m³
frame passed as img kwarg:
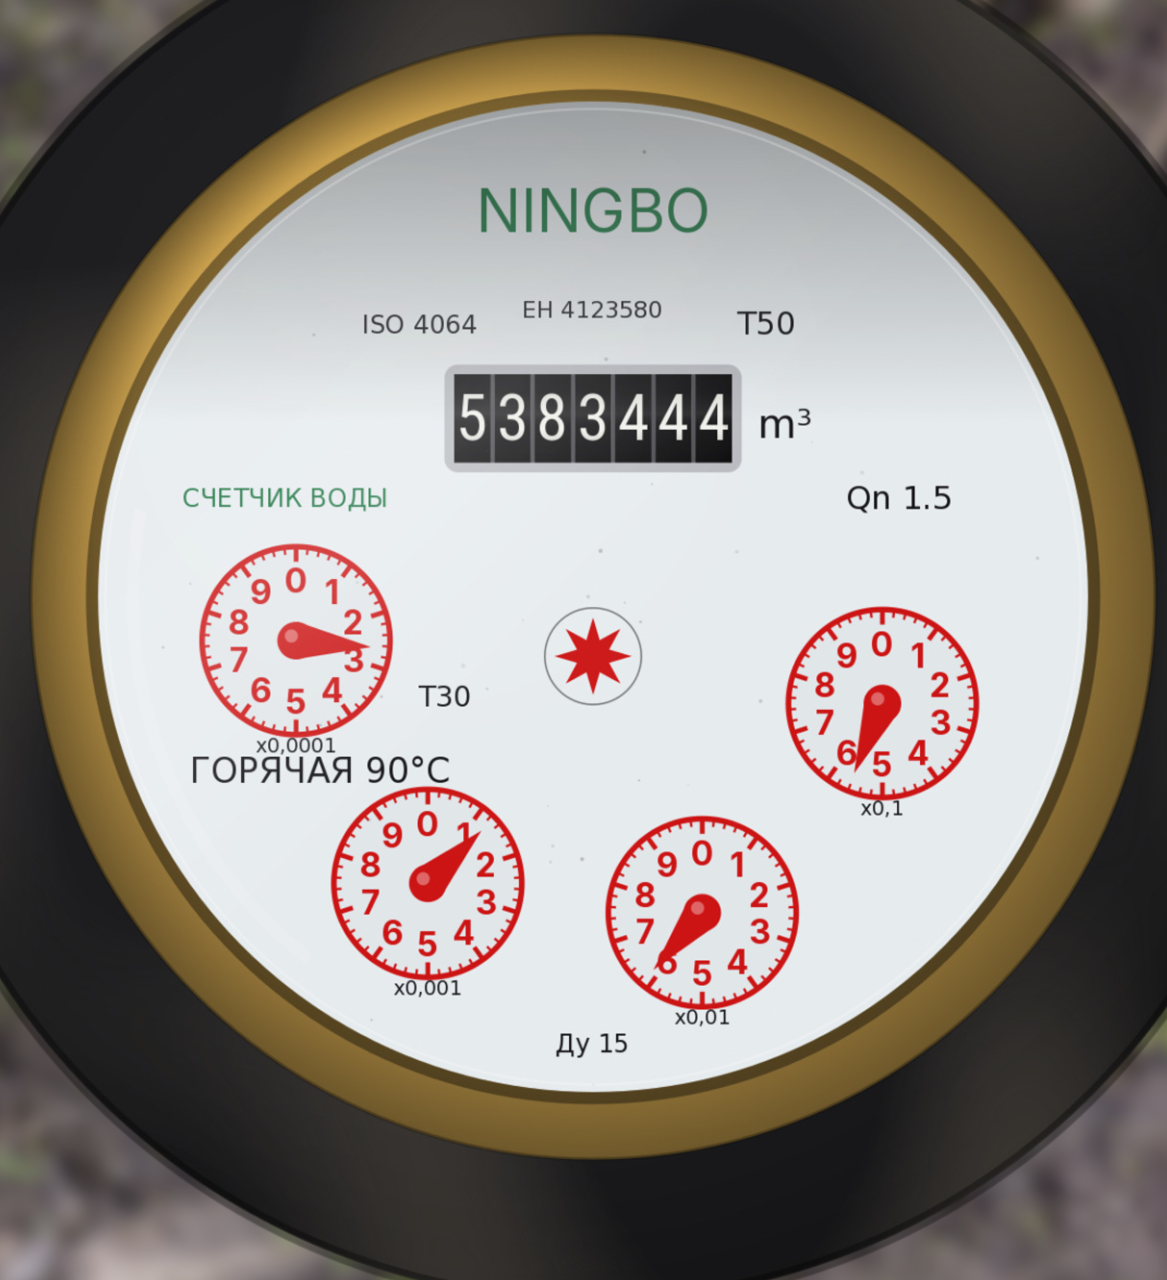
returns 5383444.5612m³
